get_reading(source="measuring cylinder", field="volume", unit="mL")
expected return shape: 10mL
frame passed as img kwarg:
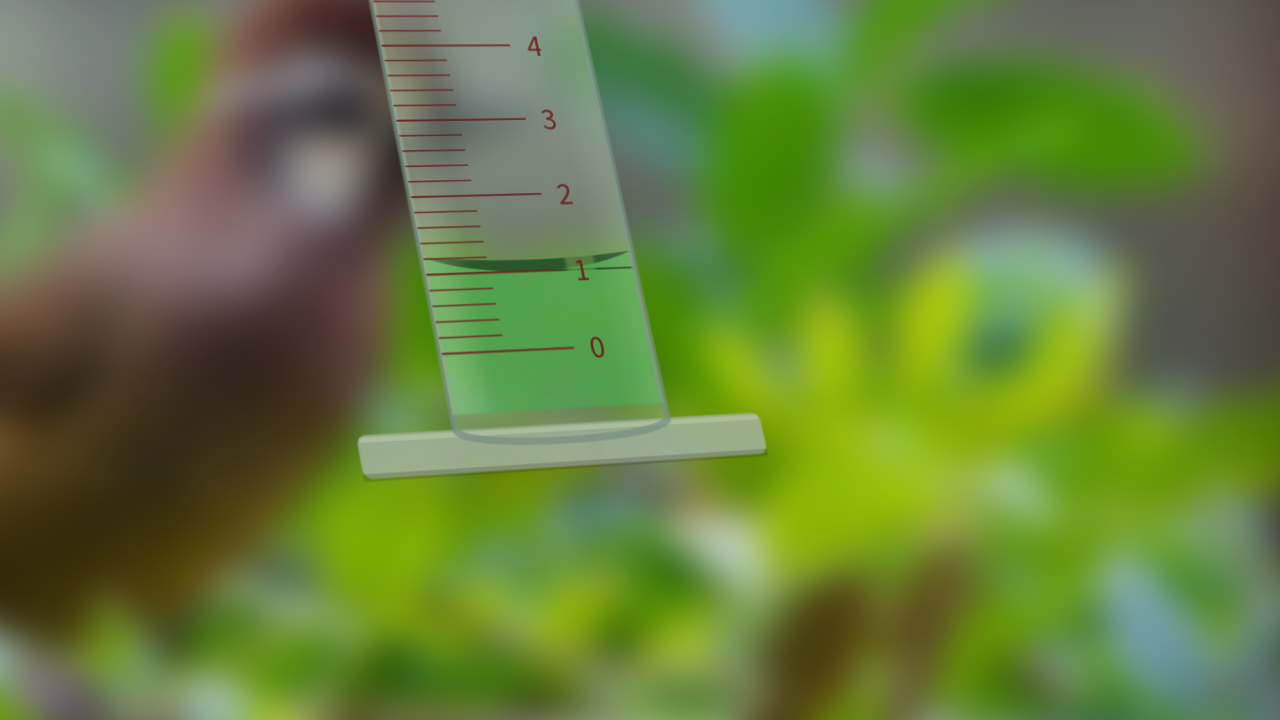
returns 1mL
